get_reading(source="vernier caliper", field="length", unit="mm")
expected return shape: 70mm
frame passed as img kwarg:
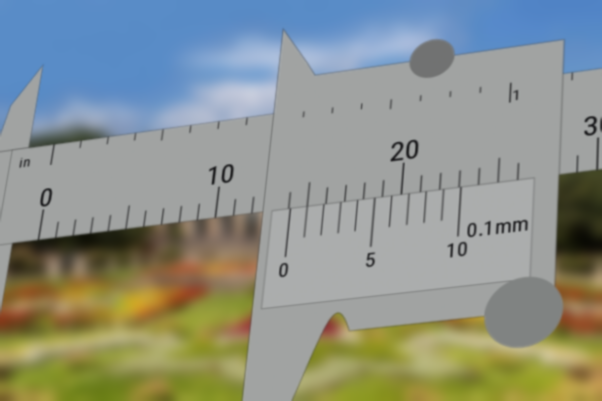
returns 14.1mm
